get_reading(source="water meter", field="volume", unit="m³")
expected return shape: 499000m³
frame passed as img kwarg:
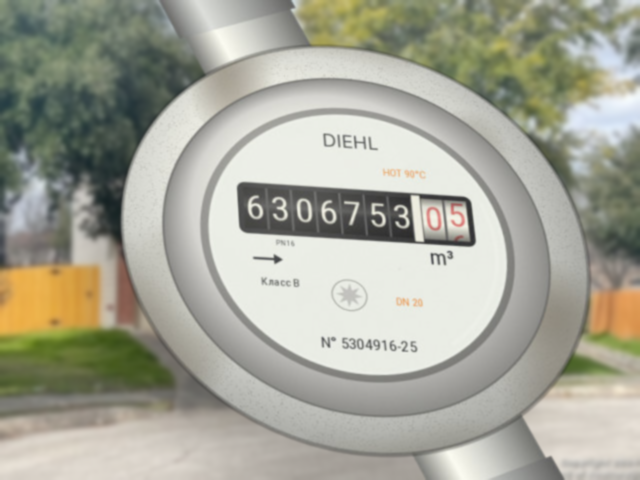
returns 6306753.05m³
